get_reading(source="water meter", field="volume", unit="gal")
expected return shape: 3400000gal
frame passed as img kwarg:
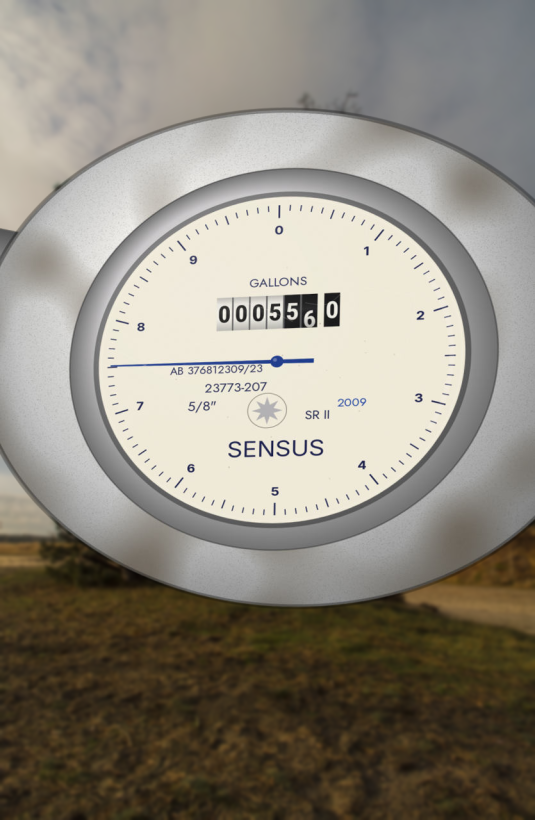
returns 5557.5gal
